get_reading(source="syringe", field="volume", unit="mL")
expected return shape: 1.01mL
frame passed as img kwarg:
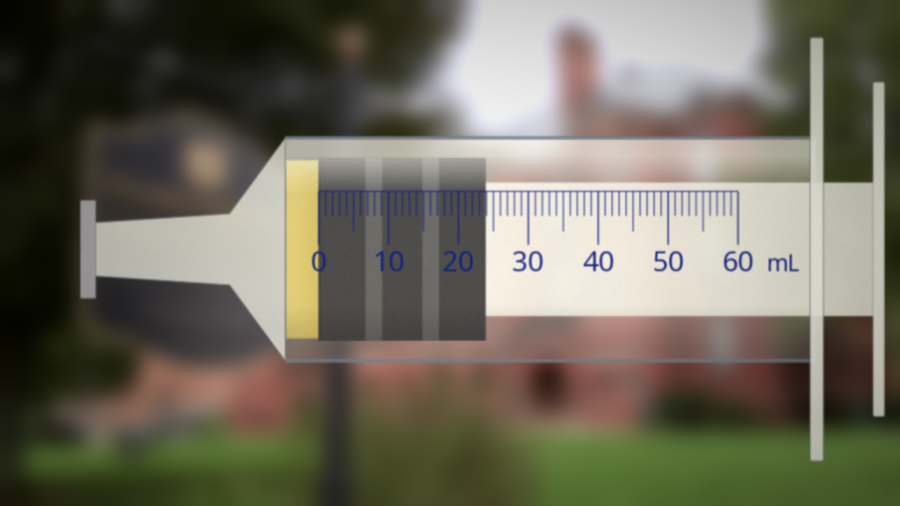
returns 0mL
